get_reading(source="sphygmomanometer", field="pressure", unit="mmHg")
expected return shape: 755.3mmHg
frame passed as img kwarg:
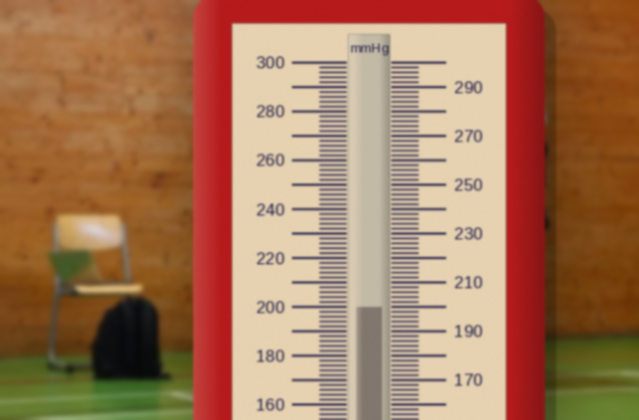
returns 200mmHg
